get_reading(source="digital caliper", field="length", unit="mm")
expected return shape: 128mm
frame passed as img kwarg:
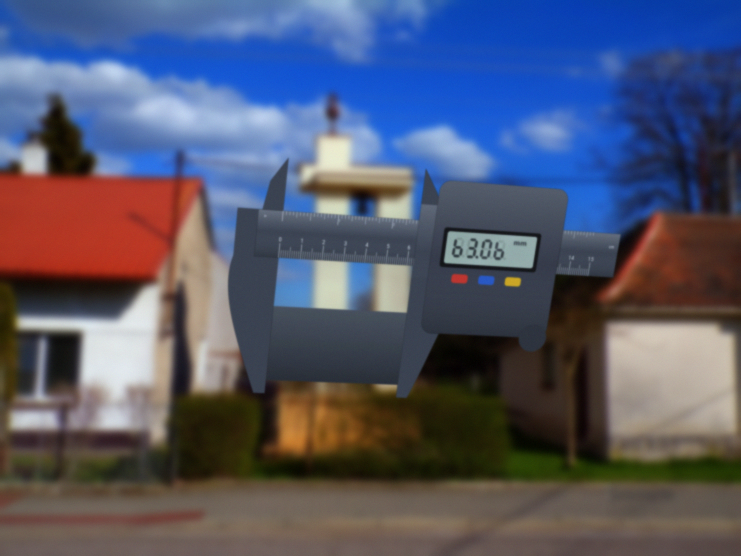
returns 63.06mm
